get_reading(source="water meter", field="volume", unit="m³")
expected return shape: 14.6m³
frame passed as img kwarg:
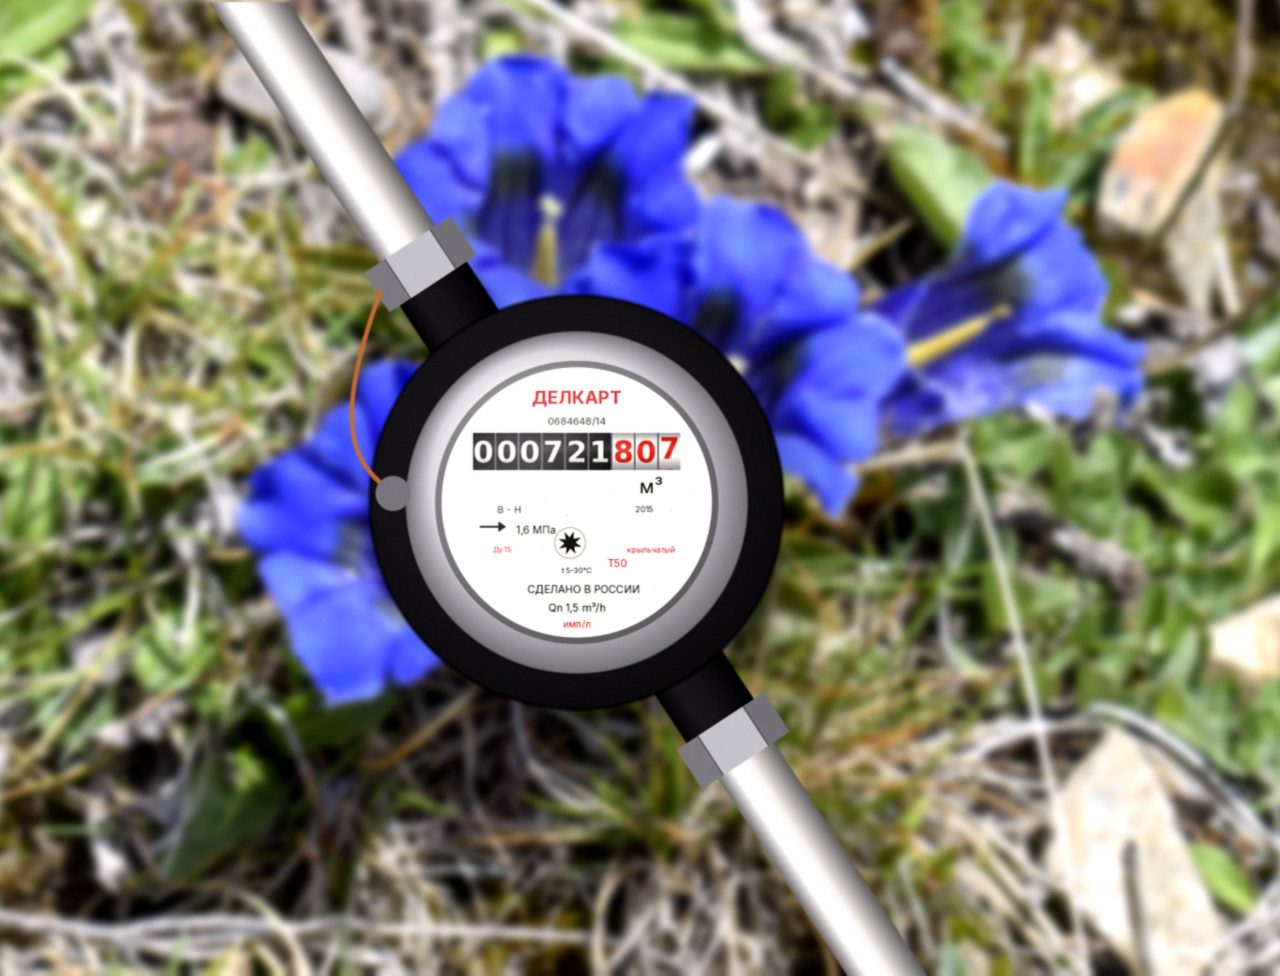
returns 721.807m³
